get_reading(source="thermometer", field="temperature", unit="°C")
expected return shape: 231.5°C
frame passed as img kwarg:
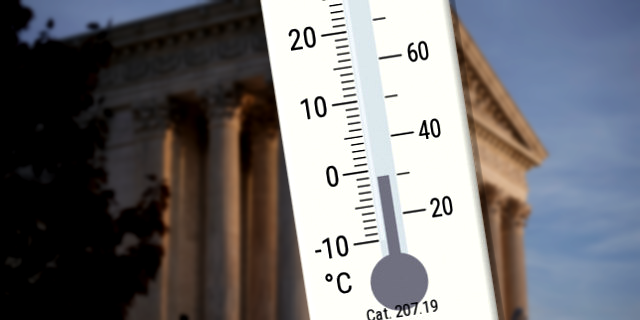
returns -1°C
